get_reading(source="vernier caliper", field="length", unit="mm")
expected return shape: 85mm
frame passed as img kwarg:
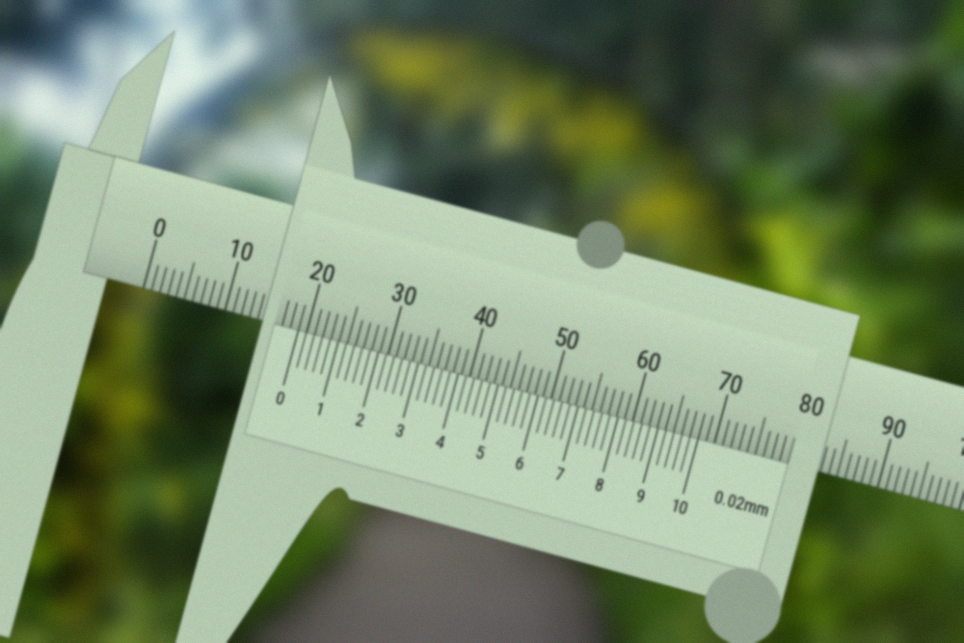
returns 19.0mm
